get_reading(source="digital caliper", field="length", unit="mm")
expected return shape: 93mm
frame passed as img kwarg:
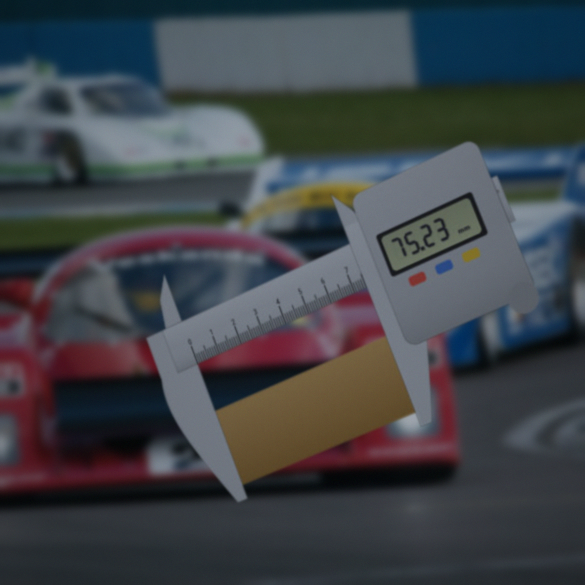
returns 75.23mm
